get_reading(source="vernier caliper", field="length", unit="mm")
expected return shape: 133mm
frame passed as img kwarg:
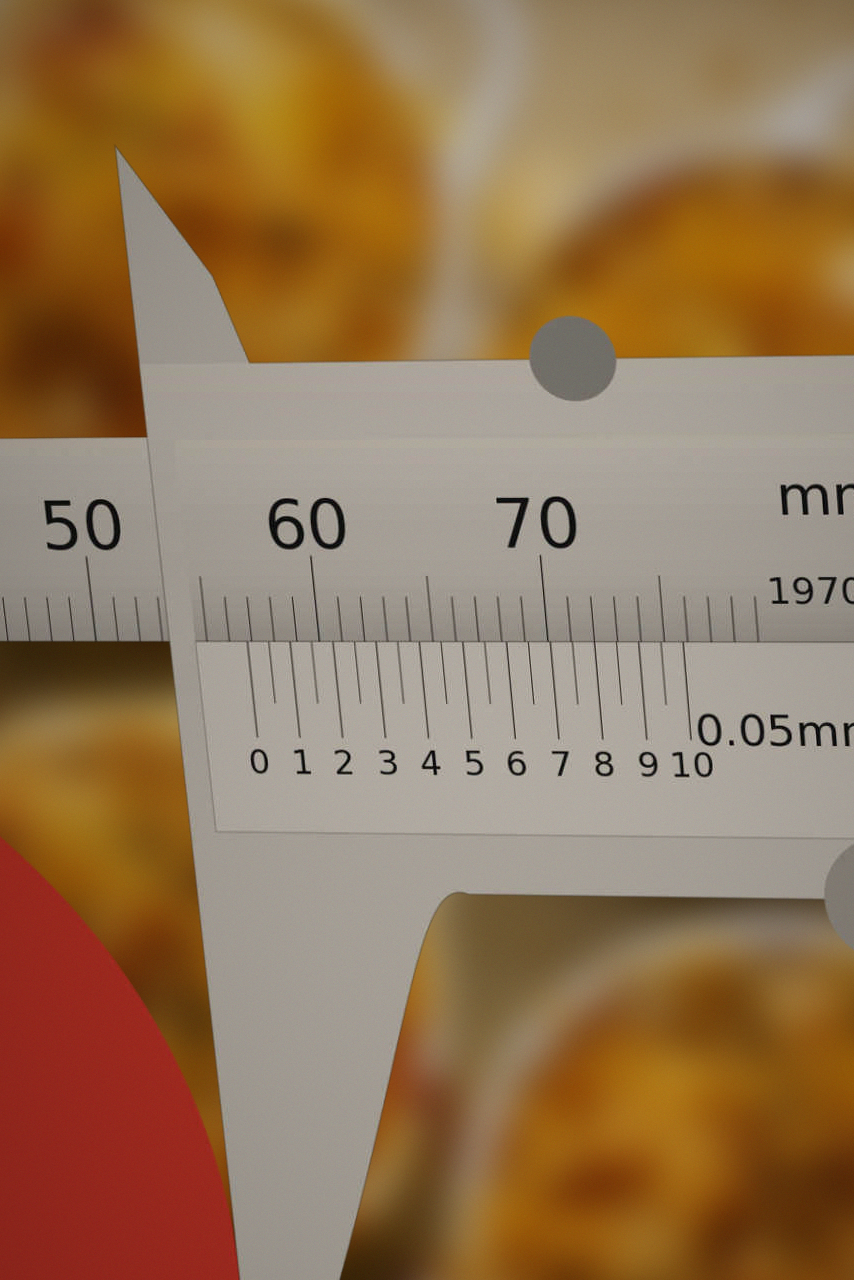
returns 56.8mm
